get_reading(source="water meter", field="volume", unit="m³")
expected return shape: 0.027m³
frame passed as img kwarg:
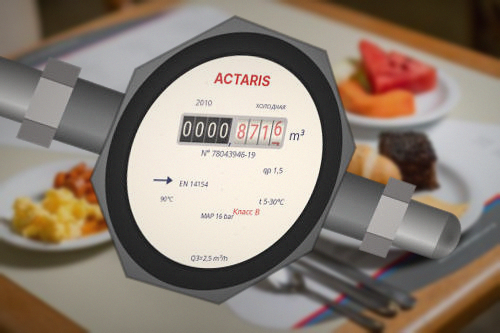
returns 0.8716m³
